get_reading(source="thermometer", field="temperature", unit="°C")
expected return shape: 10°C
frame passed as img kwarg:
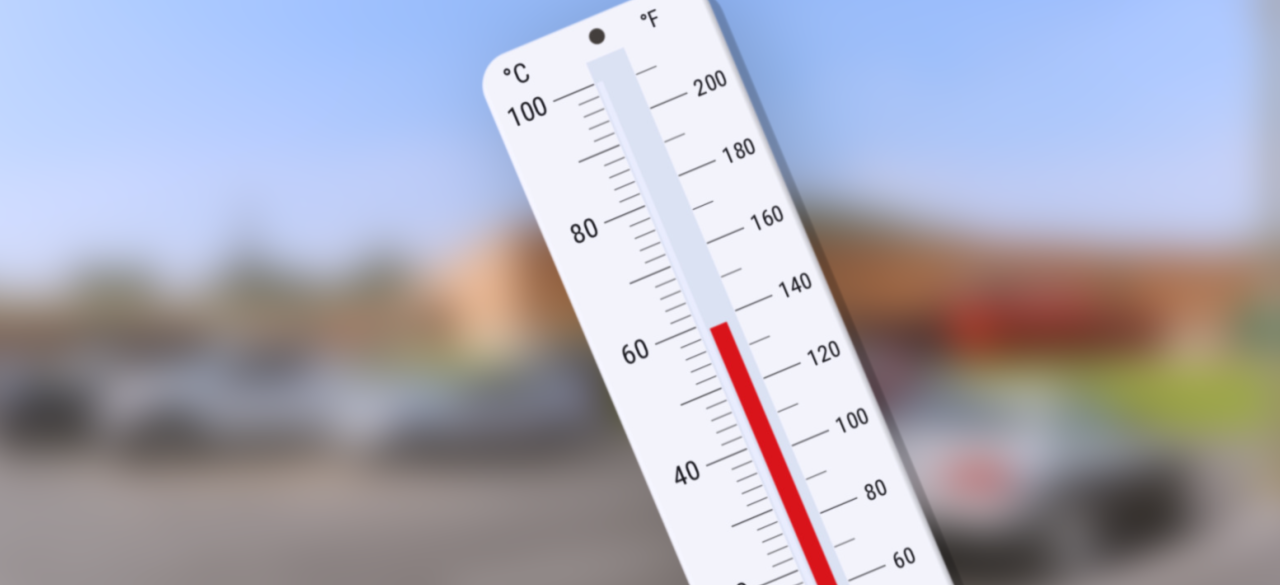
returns 59°C
